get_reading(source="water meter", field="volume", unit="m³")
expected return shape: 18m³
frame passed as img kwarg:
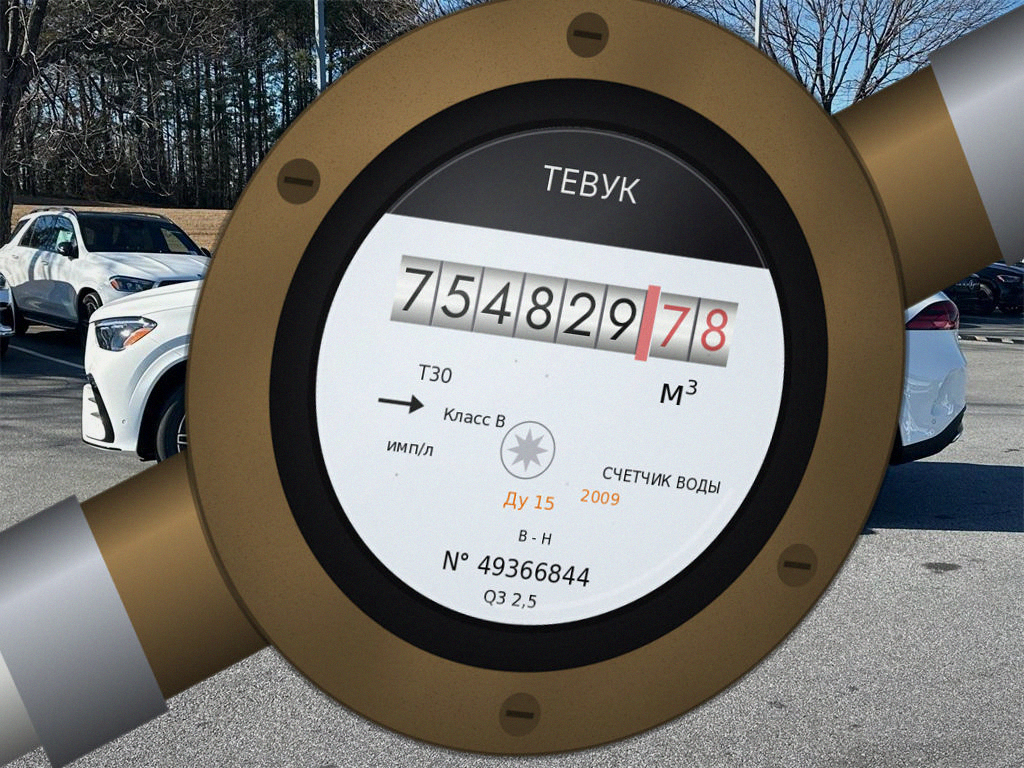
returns 754829.78m³
